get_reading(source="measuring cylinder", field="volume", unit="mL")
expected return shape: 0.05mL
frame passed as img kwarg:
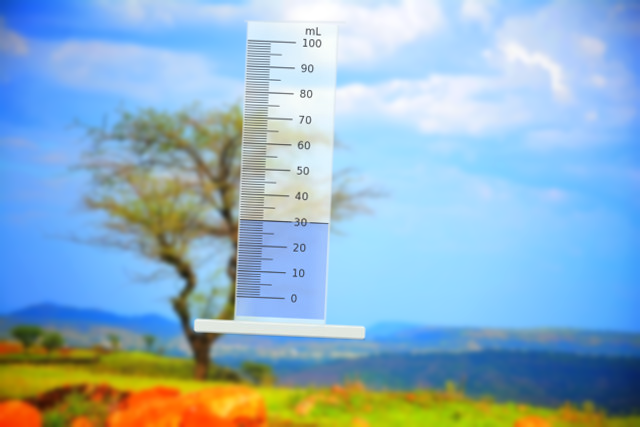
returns 30mL
